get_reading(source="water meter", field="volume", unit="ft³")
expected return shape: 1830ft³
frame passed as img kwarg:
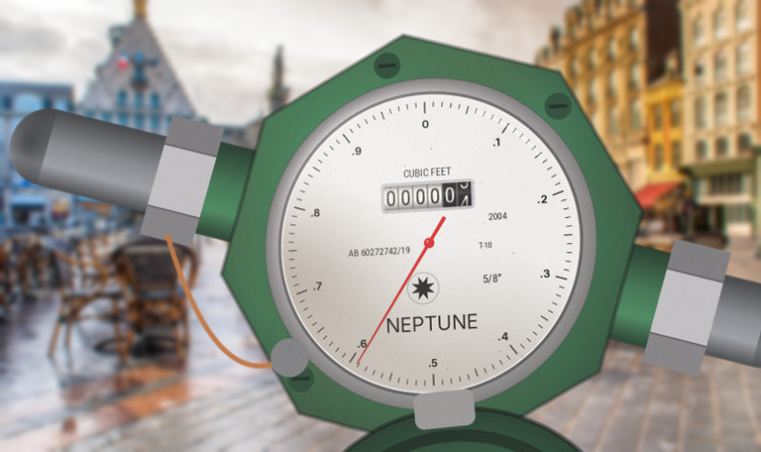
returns 3.59ft³
